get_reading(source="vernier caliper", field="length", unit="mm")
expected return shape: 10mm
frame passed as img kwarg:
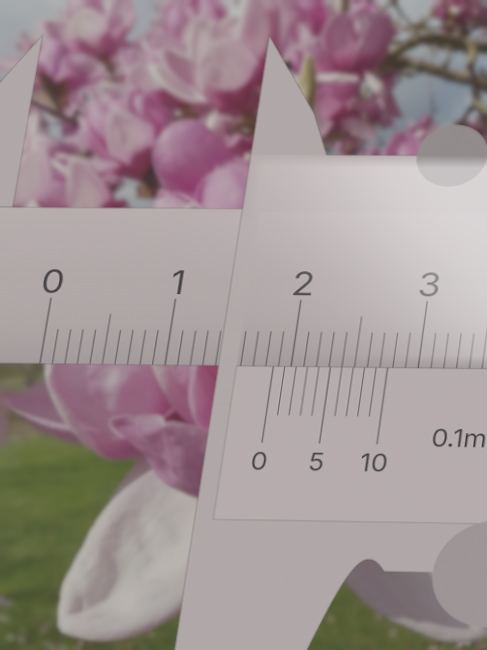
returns 18.6mm
